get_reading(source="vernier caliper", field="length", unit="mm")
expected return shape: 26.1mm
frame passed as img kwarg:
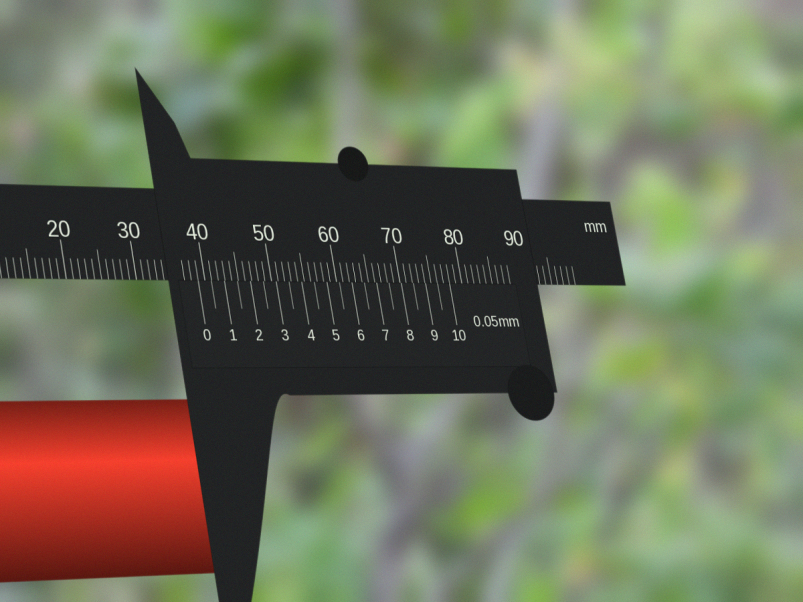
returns 39.0mm
